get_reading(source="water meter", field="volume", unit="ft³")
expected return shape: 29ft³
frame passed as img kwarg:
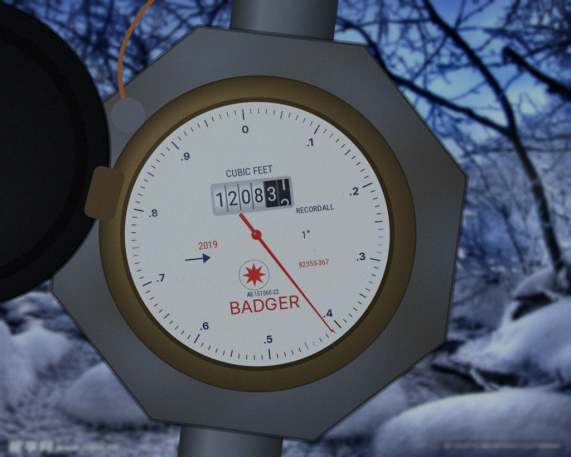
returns 120831.41ft³
